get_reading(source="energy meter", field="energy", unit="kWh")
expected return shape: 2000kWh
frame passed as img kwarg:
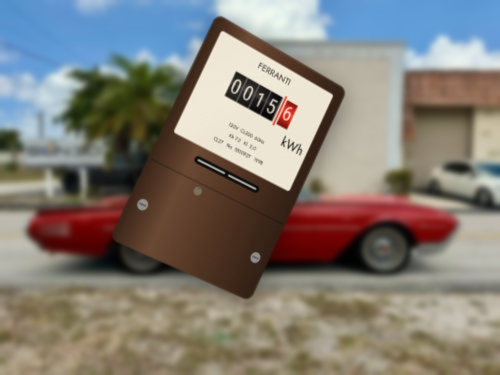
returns 15.6kWh
